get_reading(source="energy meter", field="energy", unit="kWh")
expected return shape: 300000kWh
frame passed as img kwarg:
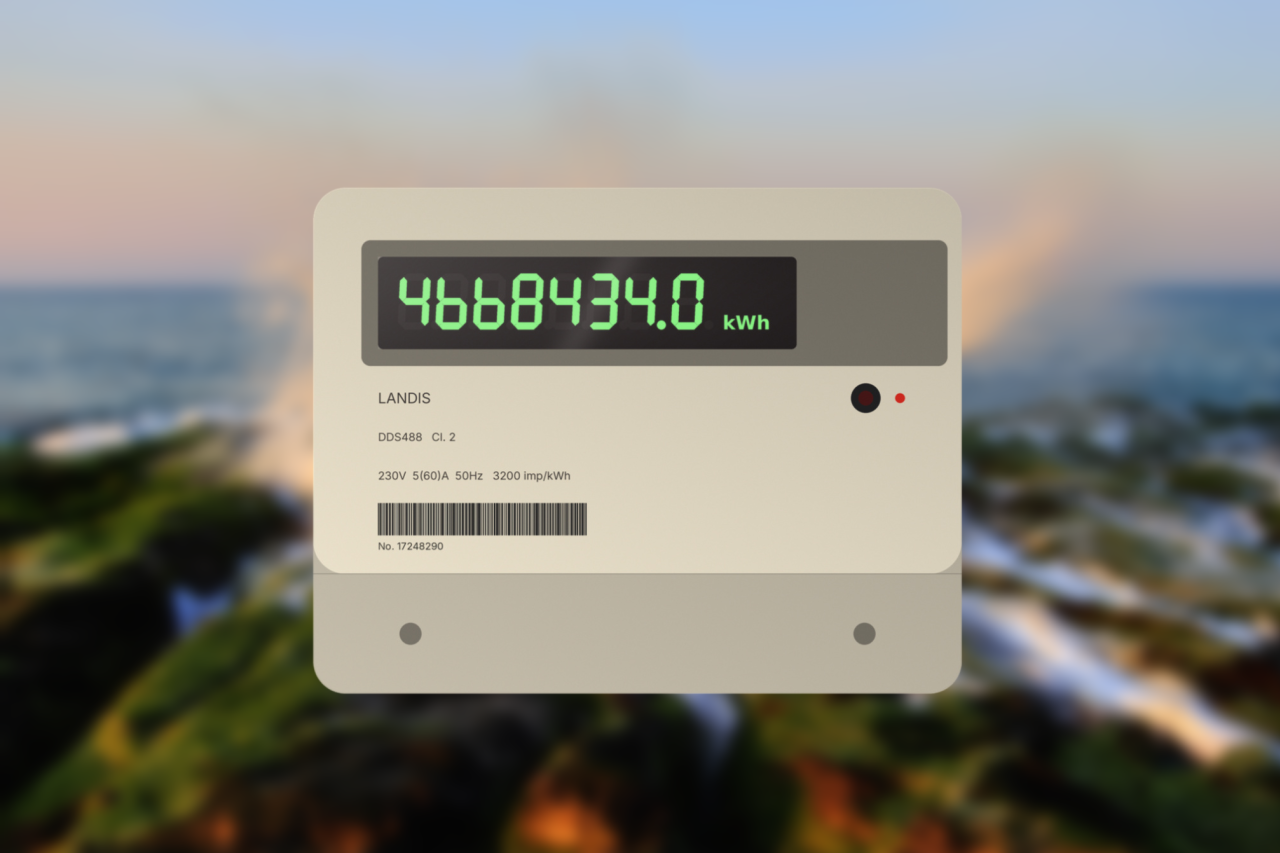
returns 4668434.0kWh
